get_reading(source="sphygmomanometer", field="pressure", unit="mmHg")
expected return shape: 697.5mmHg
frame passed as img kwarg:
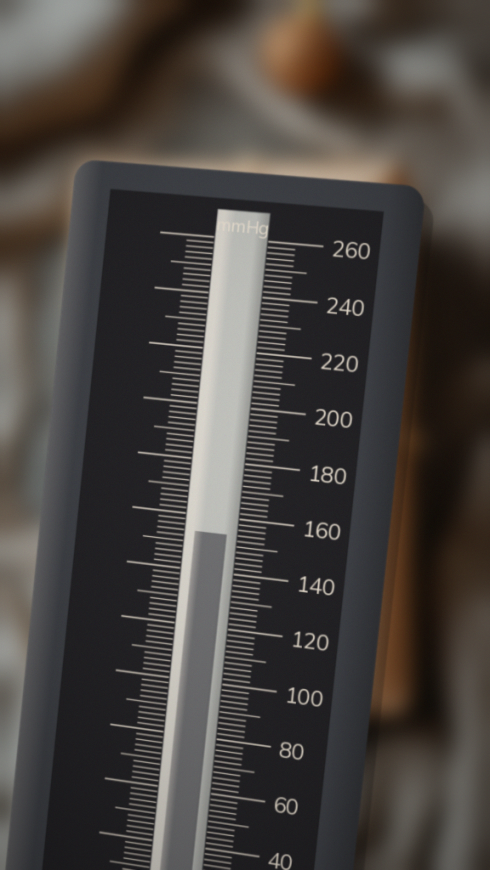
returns 154mmHg
